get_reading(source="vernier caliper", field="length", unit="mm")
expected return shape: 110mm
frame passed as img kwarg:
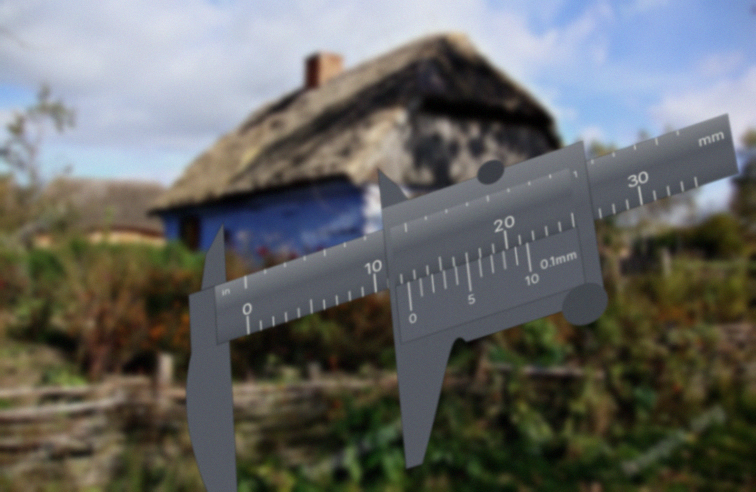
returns 12.5mm
